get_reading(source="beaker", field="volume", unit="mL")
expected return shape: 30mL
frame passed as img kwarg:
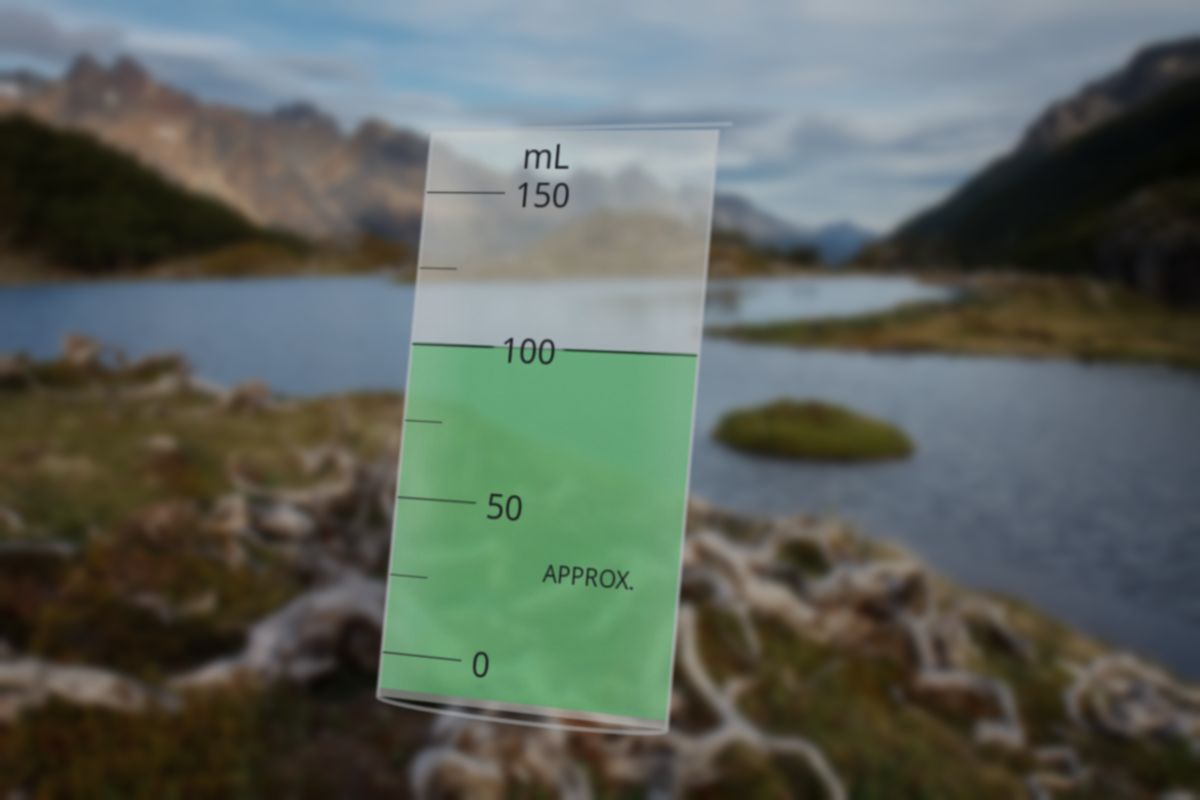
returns 100mL
